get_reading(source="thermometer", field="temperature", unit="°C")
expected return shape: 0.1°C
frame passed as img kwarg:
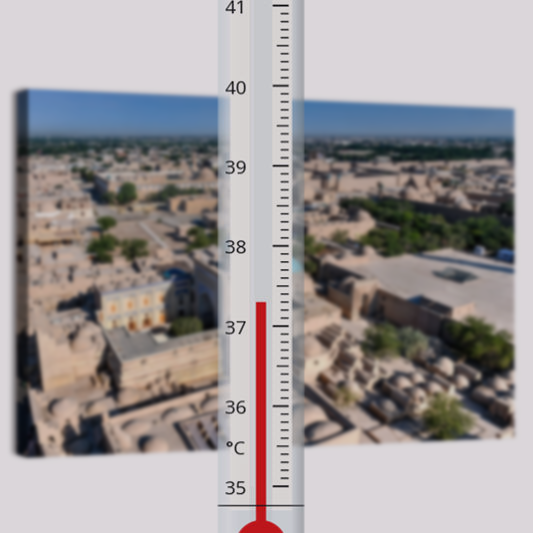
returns 37.3°C
